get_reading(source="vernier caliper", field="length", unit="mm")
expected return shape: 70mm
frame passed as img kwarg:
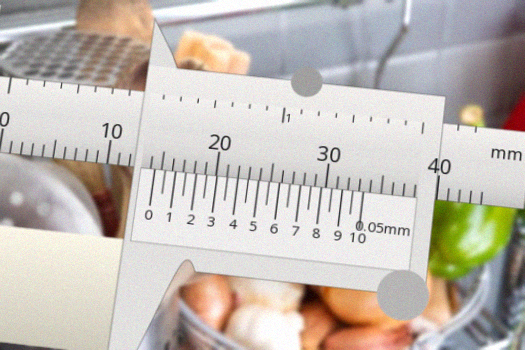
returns 14.4mm
